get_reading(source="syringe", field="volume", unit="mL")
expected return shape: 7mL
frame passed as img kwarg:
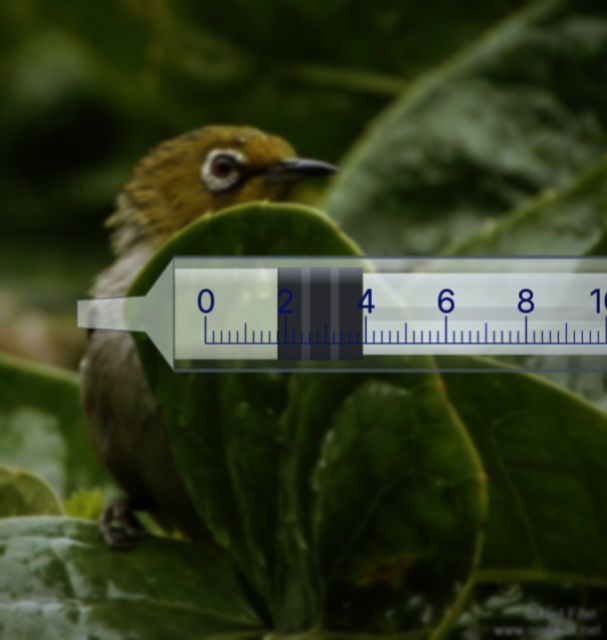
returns 1.8mL
